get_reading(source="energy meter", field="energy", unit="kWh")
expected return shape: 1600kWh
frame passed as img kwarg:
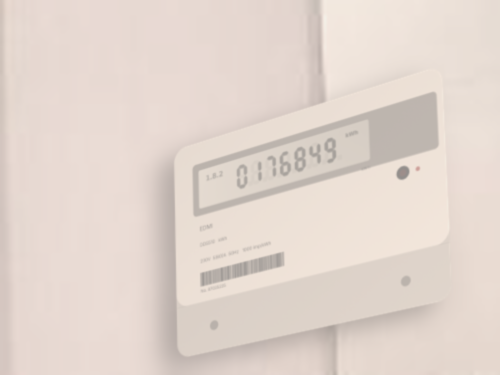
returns 176849kWh
